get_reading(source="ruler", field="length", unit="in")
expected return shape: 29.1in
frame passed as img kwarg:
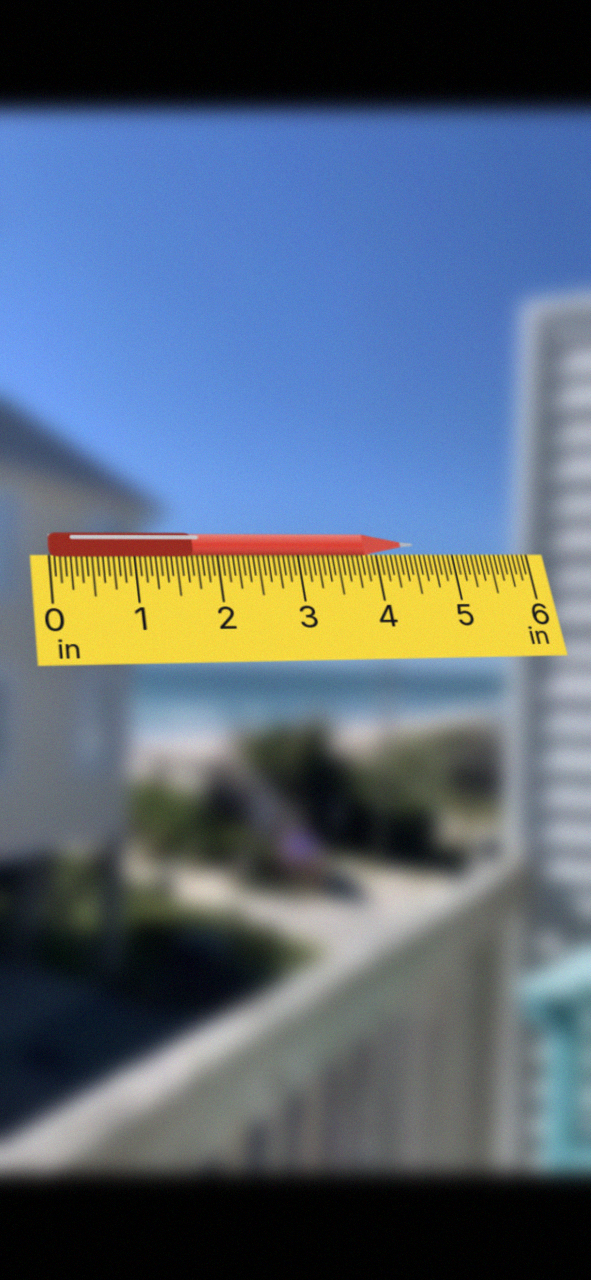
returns 4.5in
